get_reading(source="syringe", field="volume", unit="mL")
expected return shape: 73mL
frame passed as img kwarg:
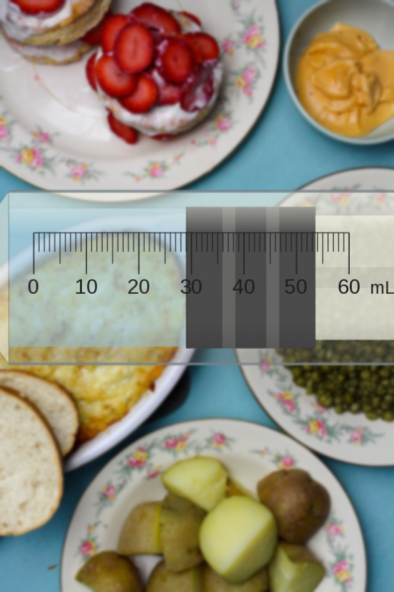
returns 29mL
